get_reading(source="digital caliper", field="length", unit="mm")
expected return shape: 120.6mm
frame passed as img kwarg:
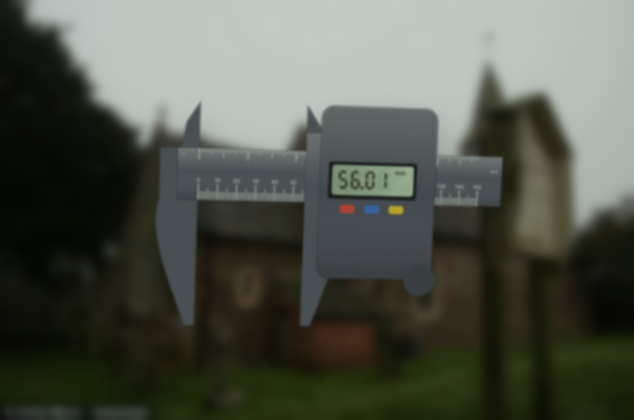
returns 56.01mm
